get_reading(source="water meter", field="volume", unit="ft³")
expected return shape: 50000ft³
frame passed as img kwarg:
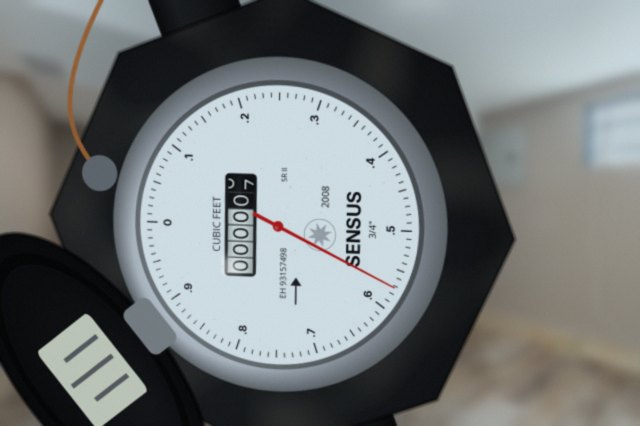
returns 6.57ft³
